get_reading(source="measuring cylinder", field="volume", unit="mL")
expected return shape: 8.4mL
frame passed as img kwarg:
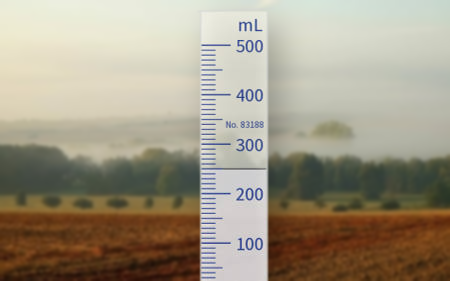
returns 250mL
